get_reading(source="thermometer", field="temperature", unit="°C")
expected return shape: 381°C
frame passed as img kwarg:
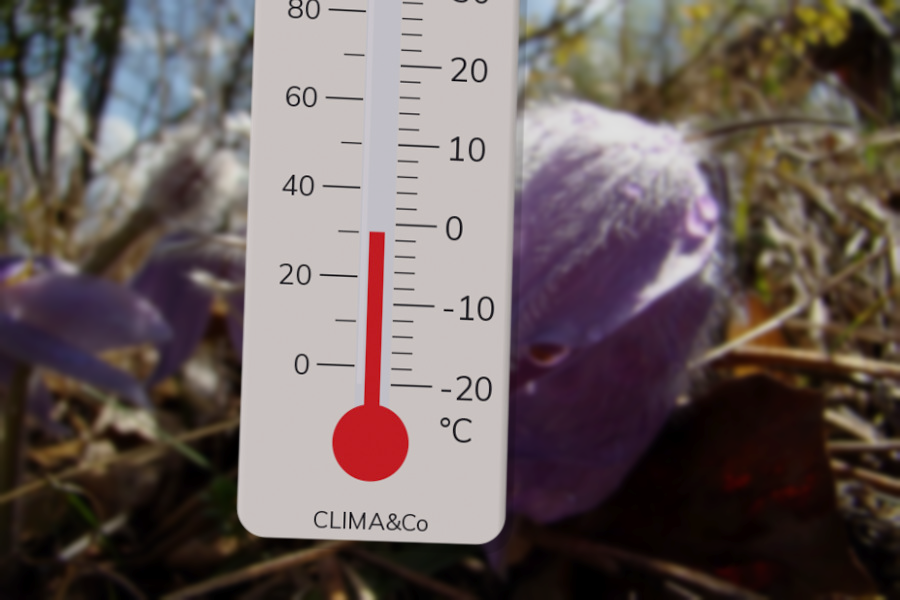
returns -1°C
